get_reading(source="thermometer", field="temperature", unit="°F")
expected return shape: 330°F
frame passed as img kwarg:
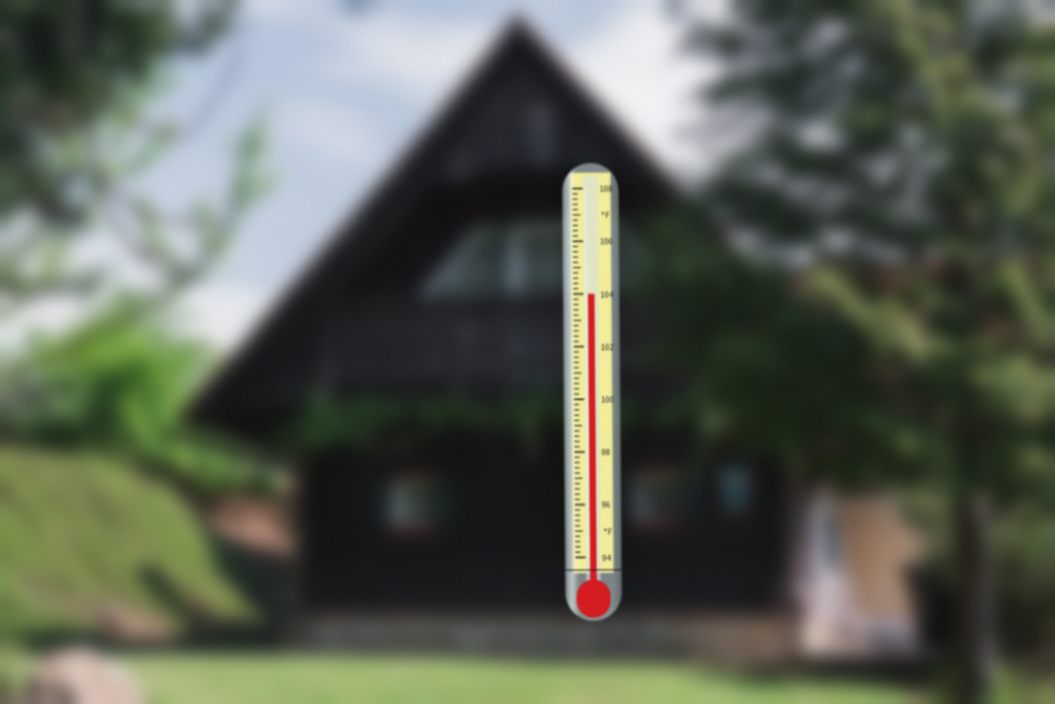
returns 104°F
